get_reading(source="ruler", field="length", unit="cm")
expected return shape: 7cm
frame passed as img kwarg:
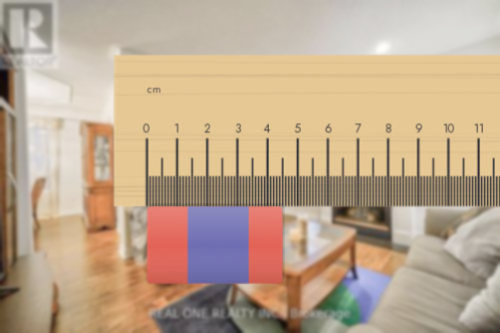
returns 4.5cm
